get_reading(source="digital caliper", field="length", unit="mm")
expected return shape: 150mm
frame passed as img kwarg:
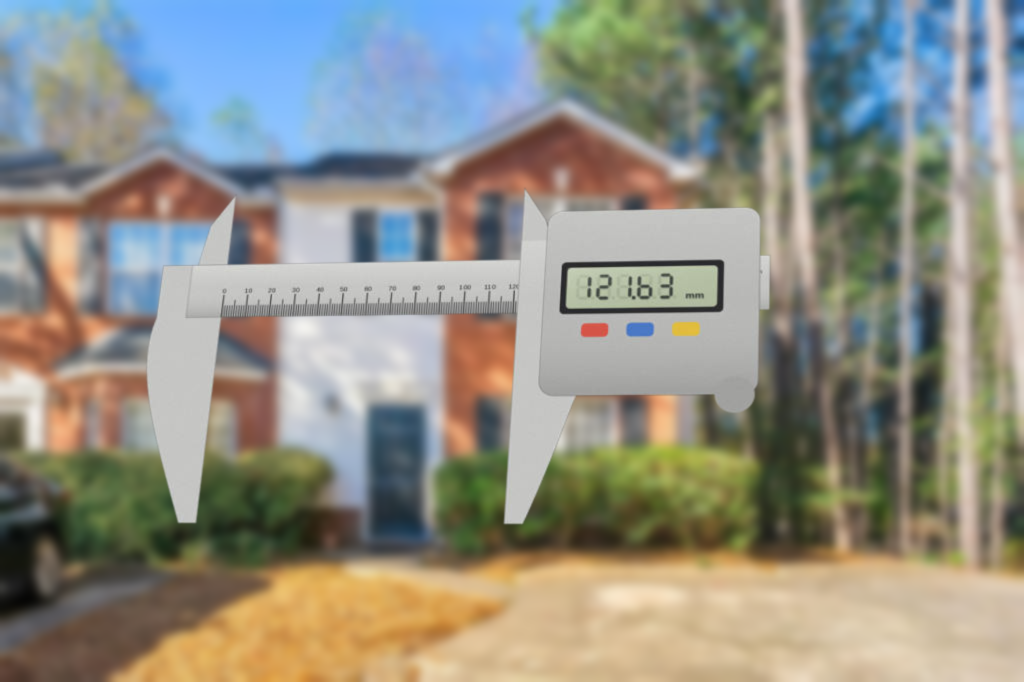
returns 121.63mm
